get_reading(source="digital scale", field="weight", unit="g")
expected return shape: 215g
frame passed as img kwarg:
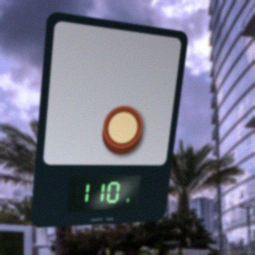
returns 110g
